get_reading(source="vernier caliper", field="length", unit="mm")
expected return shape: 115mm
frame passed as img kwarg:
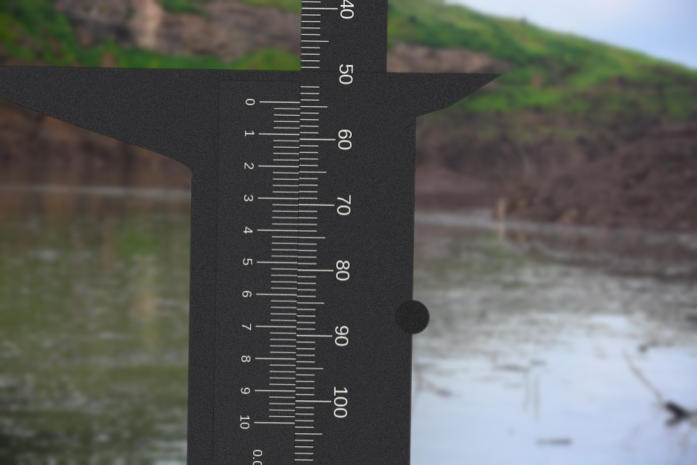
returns 54.4mm
